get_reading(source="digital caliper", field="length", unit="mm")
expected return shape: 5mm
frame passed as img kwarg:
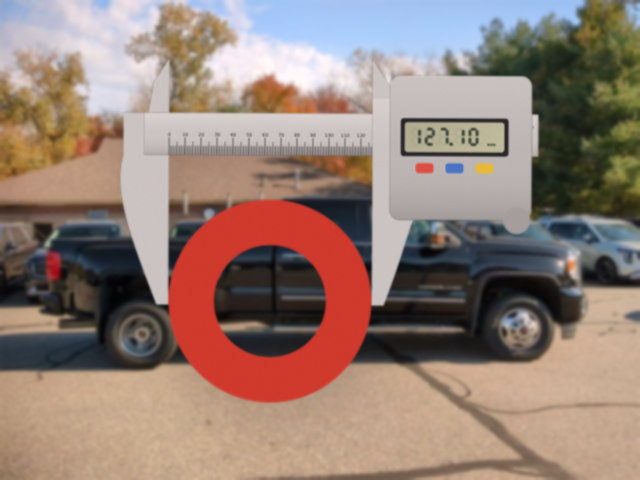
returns 127.10mm
